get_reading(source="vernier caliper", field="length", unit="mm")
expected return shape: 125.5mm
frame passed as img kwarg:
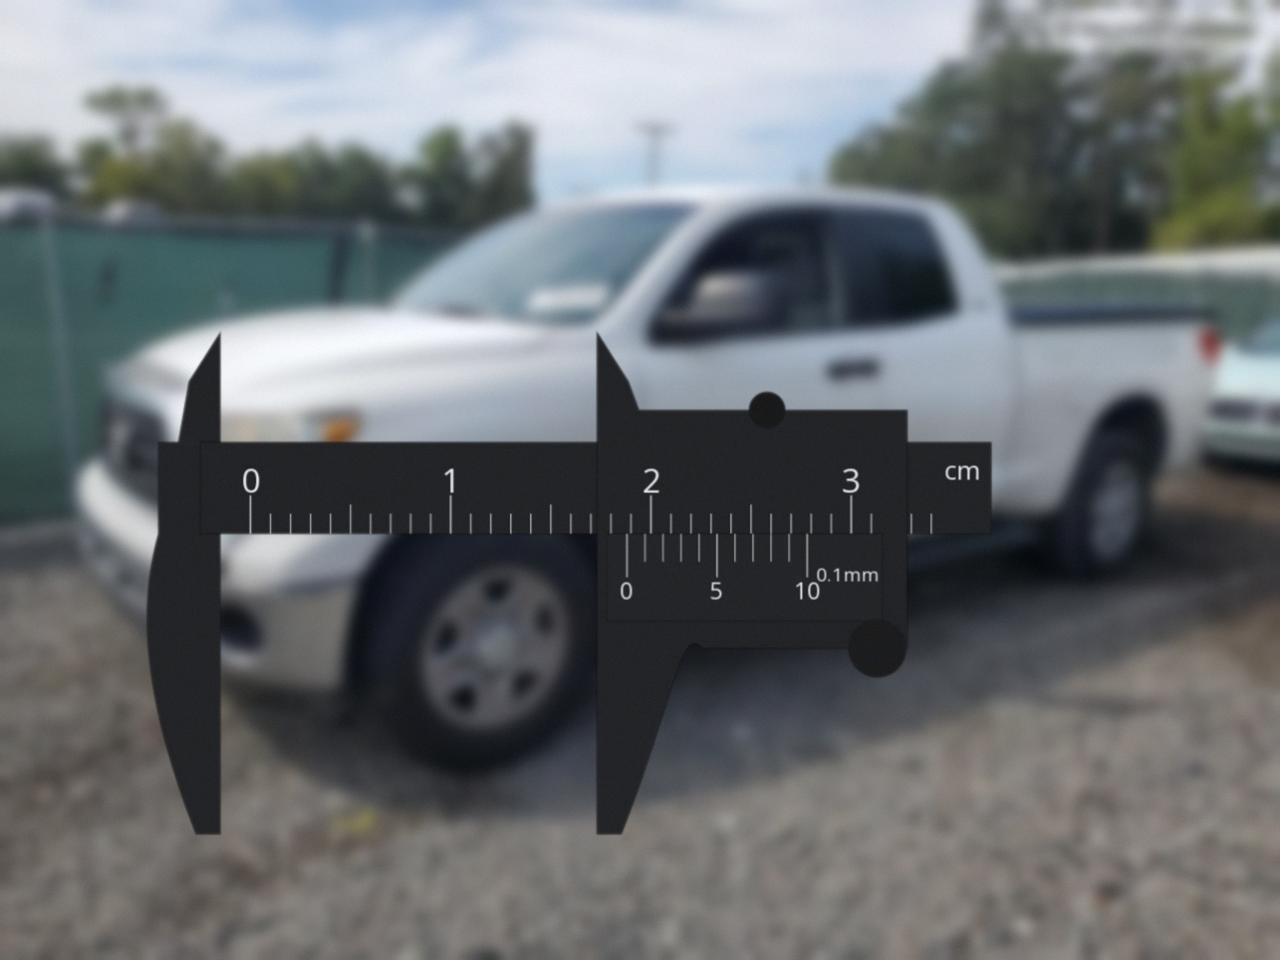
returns 18.8mm
